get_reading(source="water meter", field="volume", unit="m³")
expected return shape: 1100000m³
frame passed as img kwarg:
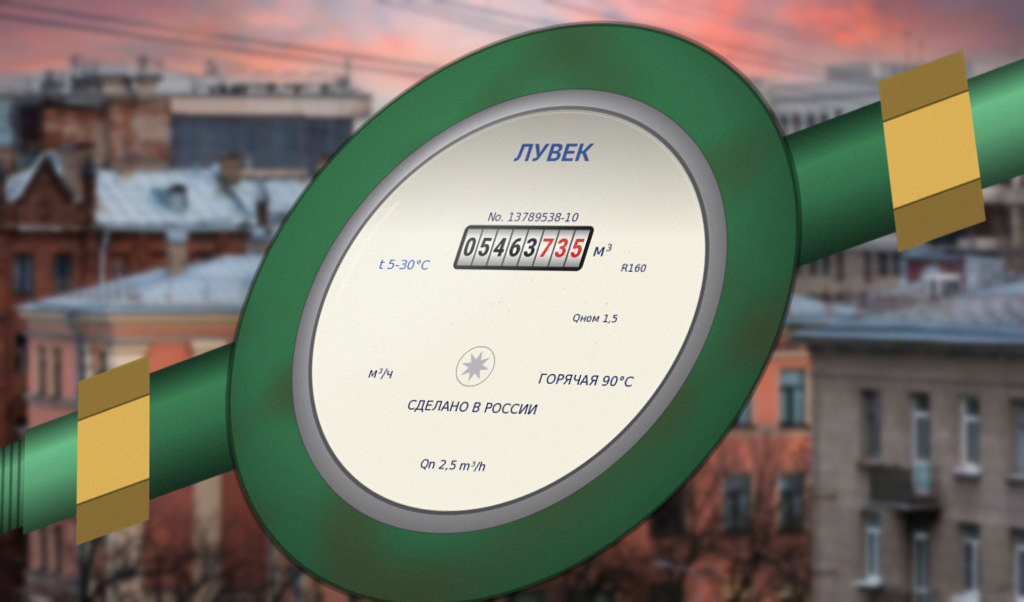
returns 5463.735m³
